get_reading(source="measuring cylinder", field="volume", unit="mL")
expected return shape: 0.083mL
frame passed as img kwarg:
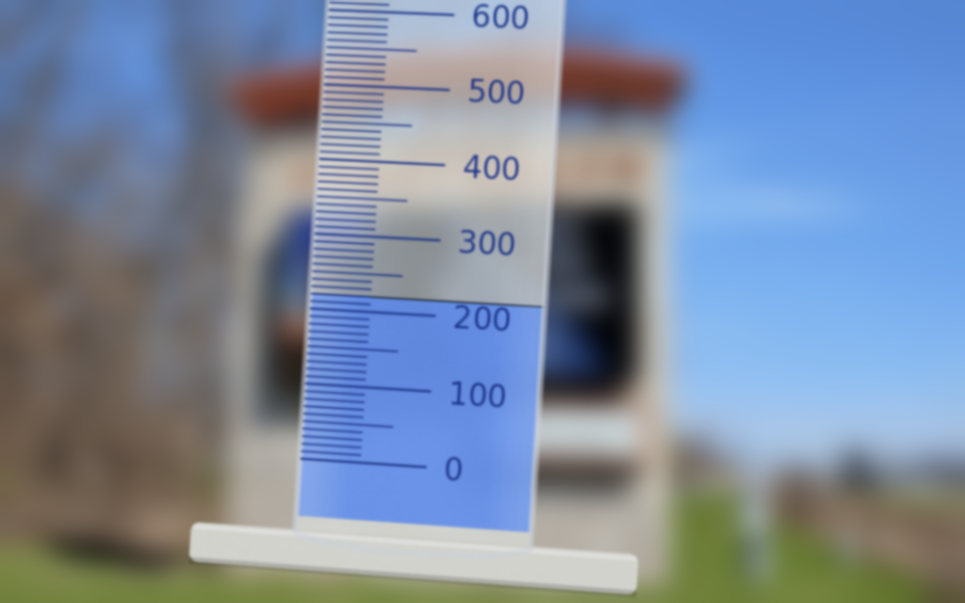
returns 220mL
